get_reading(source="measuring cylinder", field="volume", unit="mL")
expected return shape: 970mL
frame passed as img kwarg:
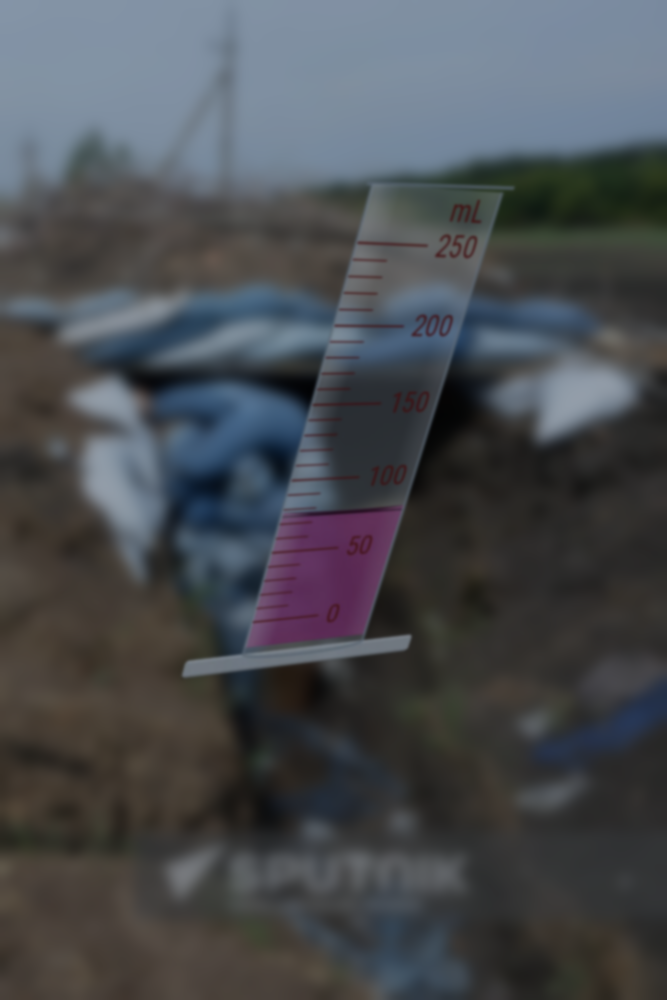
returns 75mL
